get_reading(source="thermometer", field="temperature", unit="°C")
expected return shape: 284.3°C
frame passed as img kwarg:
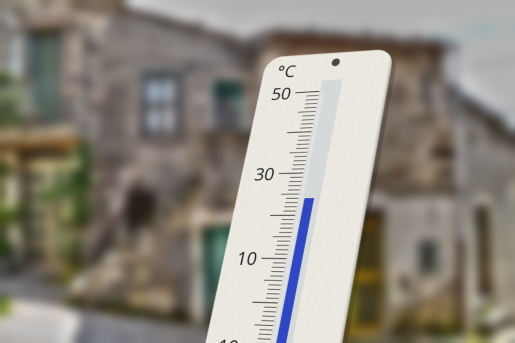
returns 24°C
